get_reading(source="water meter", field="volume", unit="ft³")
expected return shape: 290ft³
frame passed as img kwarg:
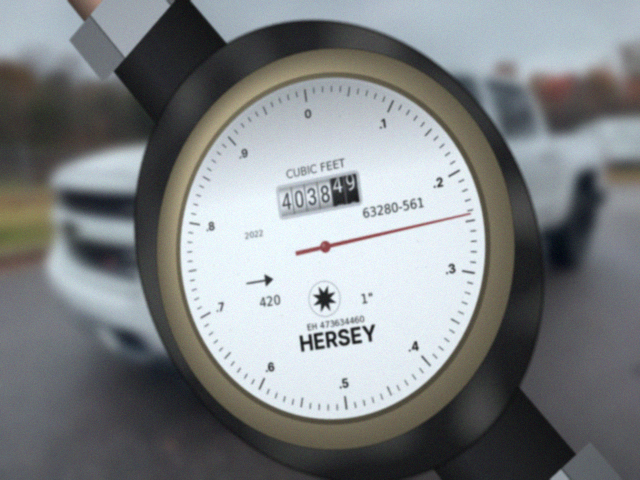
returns 403849.24ft³
